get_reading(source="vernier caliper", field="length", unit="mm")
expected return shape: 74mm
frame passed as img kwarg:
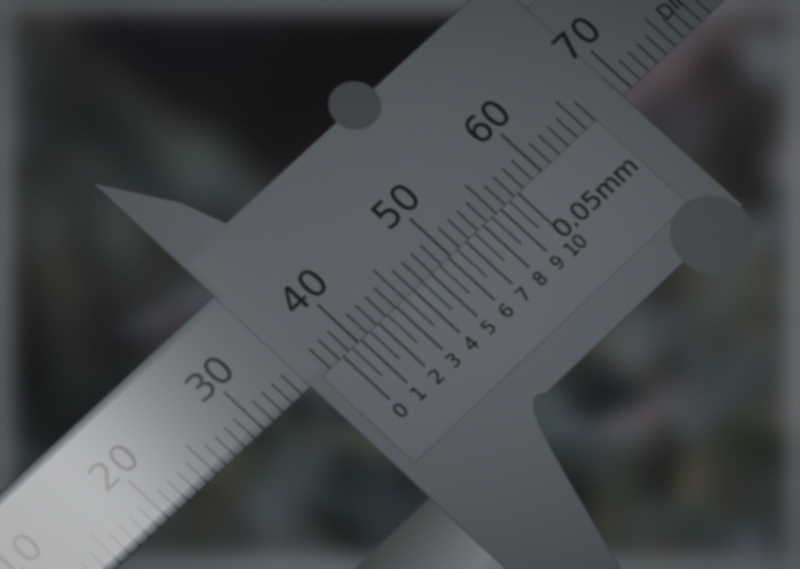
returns 38.4mm
